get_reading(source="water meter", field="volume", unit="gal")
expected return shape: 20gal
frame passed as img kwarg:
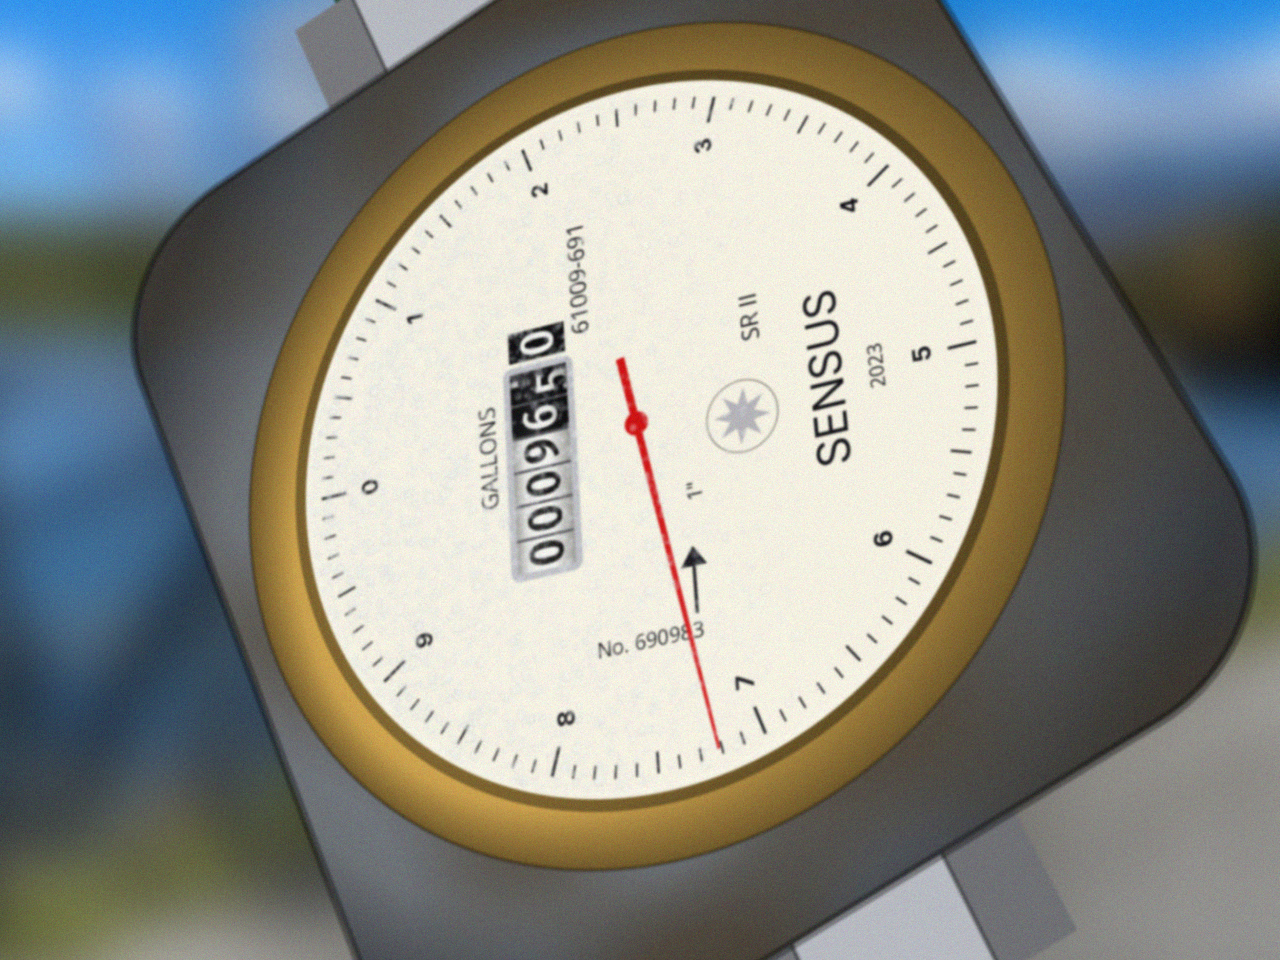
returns 9647.2gal
